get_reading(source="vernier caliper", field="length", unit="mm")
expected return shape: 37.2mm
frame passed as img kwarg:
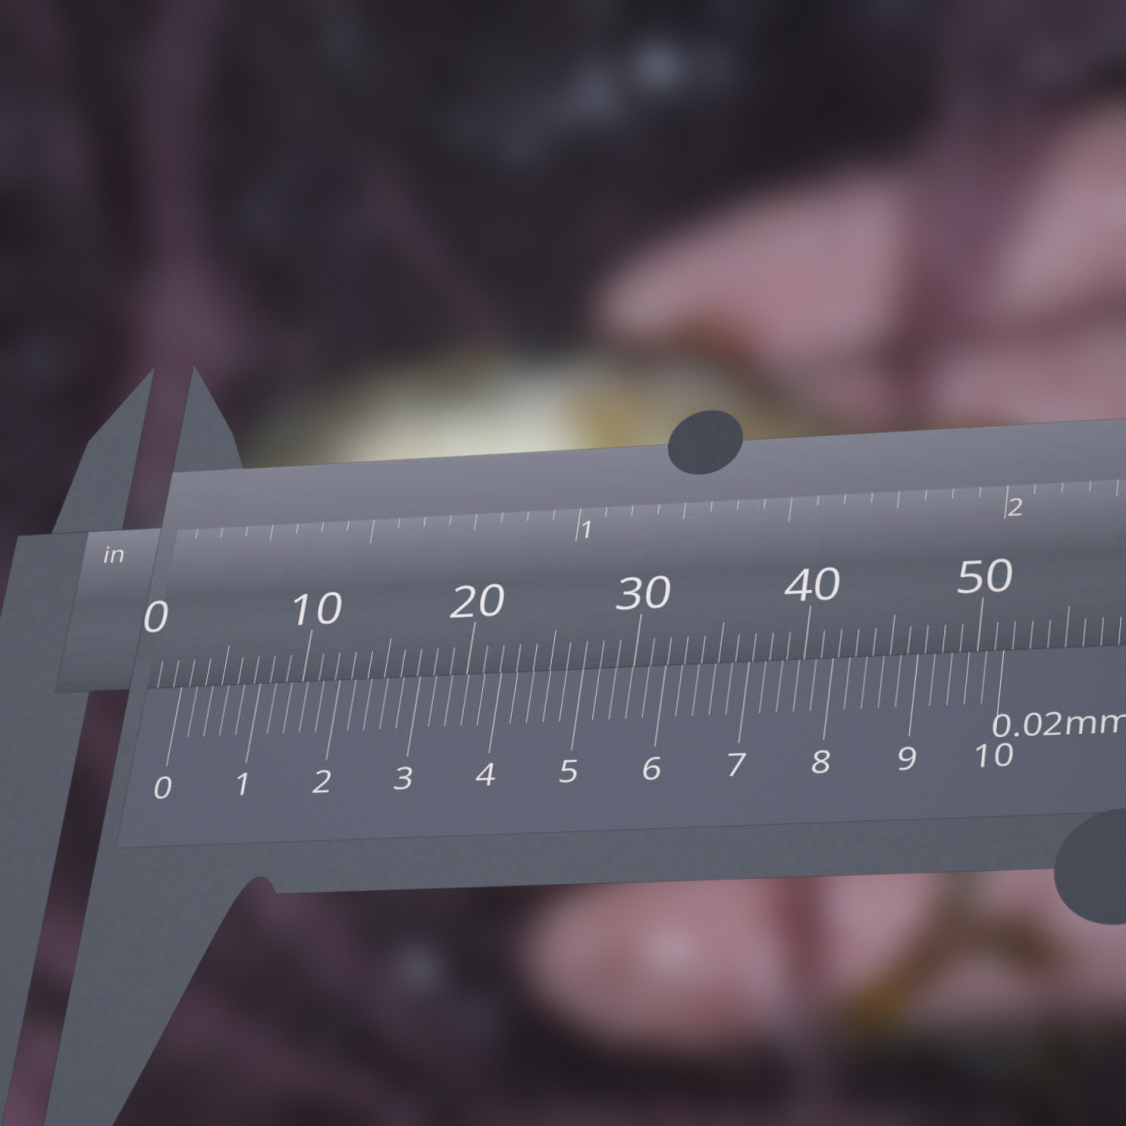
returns 2.5mm
